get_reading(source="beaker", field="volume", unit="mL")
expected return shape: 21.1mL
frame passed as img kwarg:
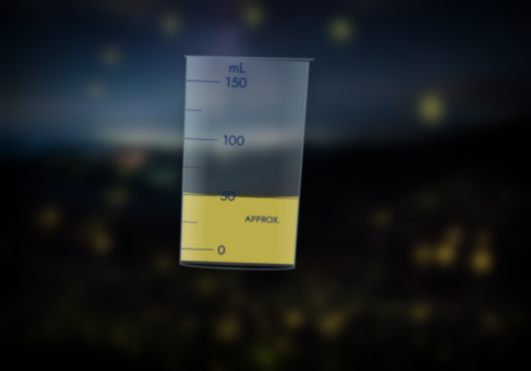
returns 50mL
